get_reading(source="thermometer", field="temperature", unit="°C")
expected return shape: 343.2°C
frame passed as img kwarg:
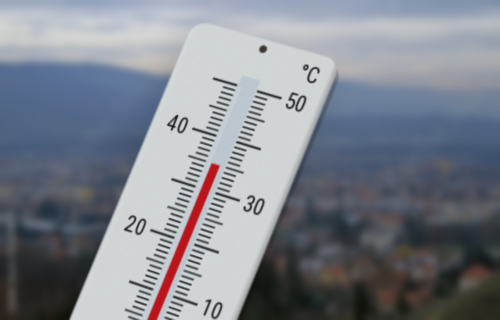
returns 35°C
